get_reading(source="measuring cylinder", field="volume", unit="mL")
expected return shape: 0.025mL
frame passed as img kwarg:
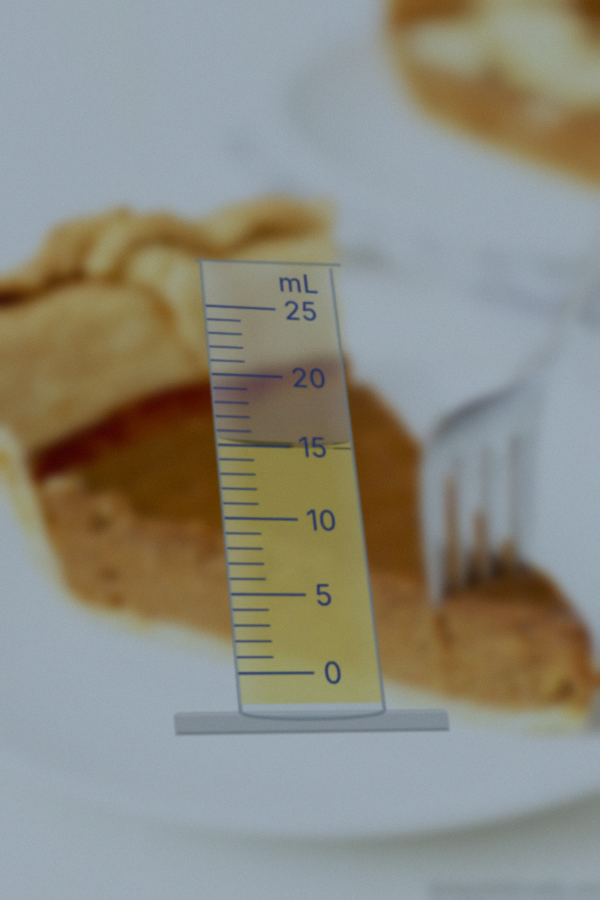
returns 15mL
